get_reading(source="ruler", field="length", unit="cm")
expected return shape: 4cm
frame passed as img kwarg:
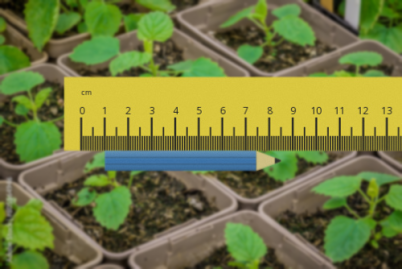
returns 7.5cm
